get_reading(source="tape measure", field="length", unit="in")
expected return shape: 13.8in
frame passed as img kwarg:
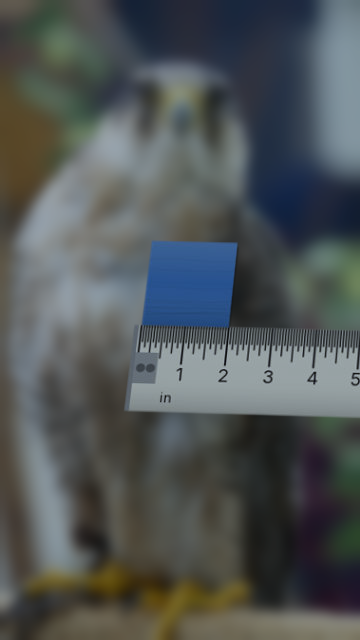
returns 2in
